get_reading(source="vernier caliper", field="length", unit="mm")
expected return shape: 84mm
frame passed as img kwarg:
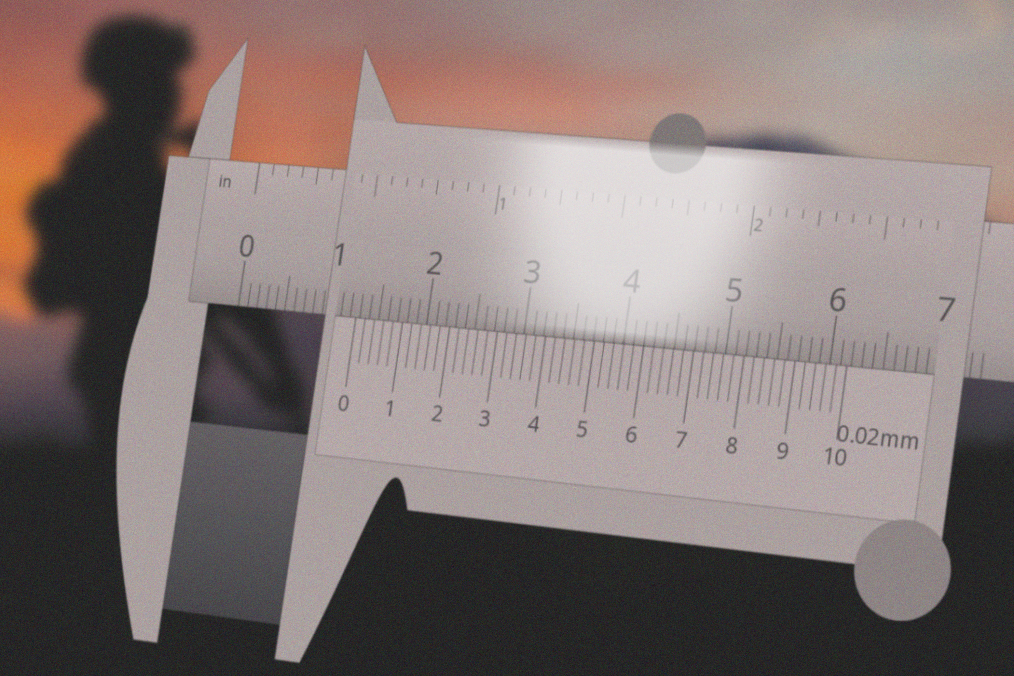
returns 12.6mm
